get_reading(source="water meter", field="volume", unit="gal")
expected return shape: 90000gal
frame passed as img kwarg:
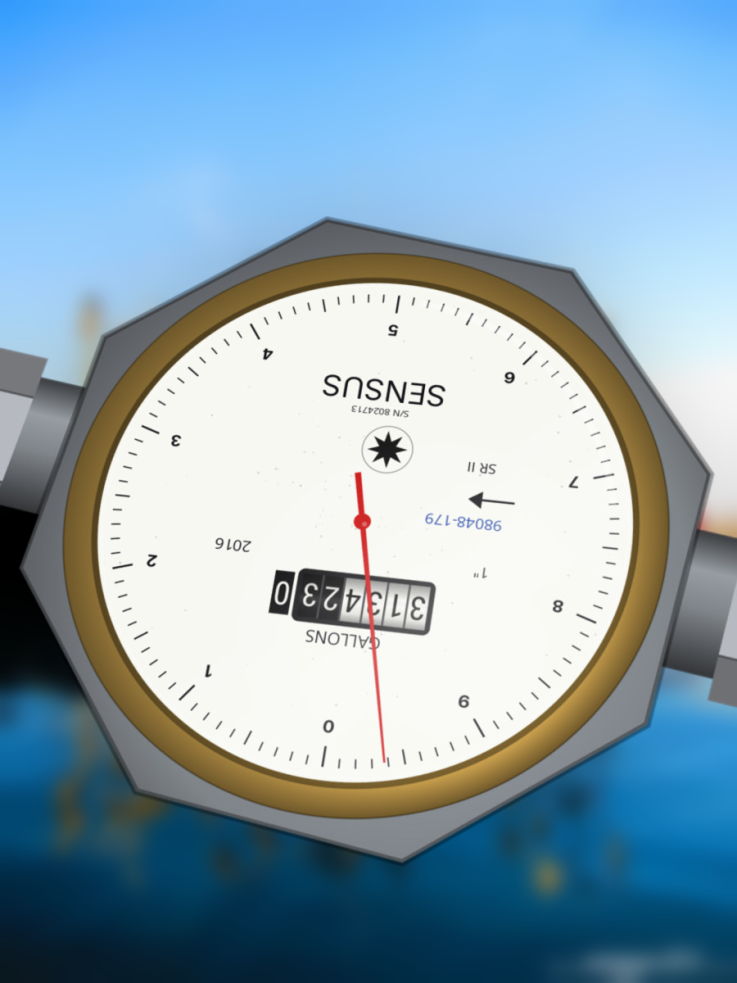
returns 3134229.6gal
